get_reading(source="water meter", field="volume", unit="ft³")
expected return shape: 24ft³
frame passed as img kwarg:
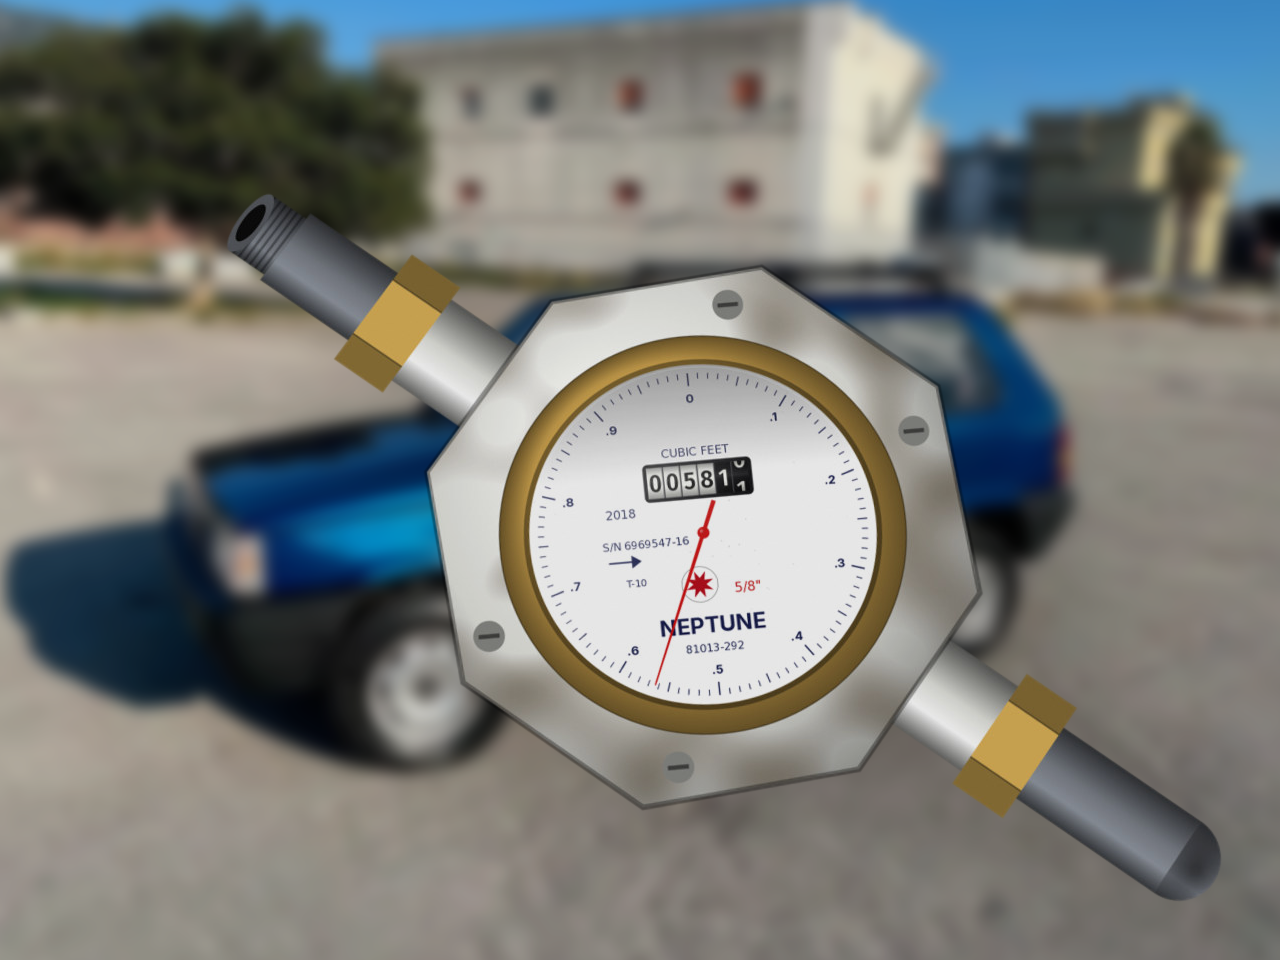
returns 5810.56ft³
